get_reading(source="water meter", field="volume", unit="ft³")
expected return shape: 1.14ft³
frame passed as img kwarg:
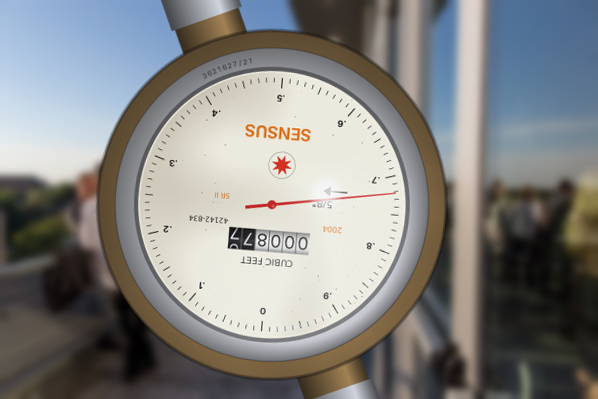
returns 876.72ft³
